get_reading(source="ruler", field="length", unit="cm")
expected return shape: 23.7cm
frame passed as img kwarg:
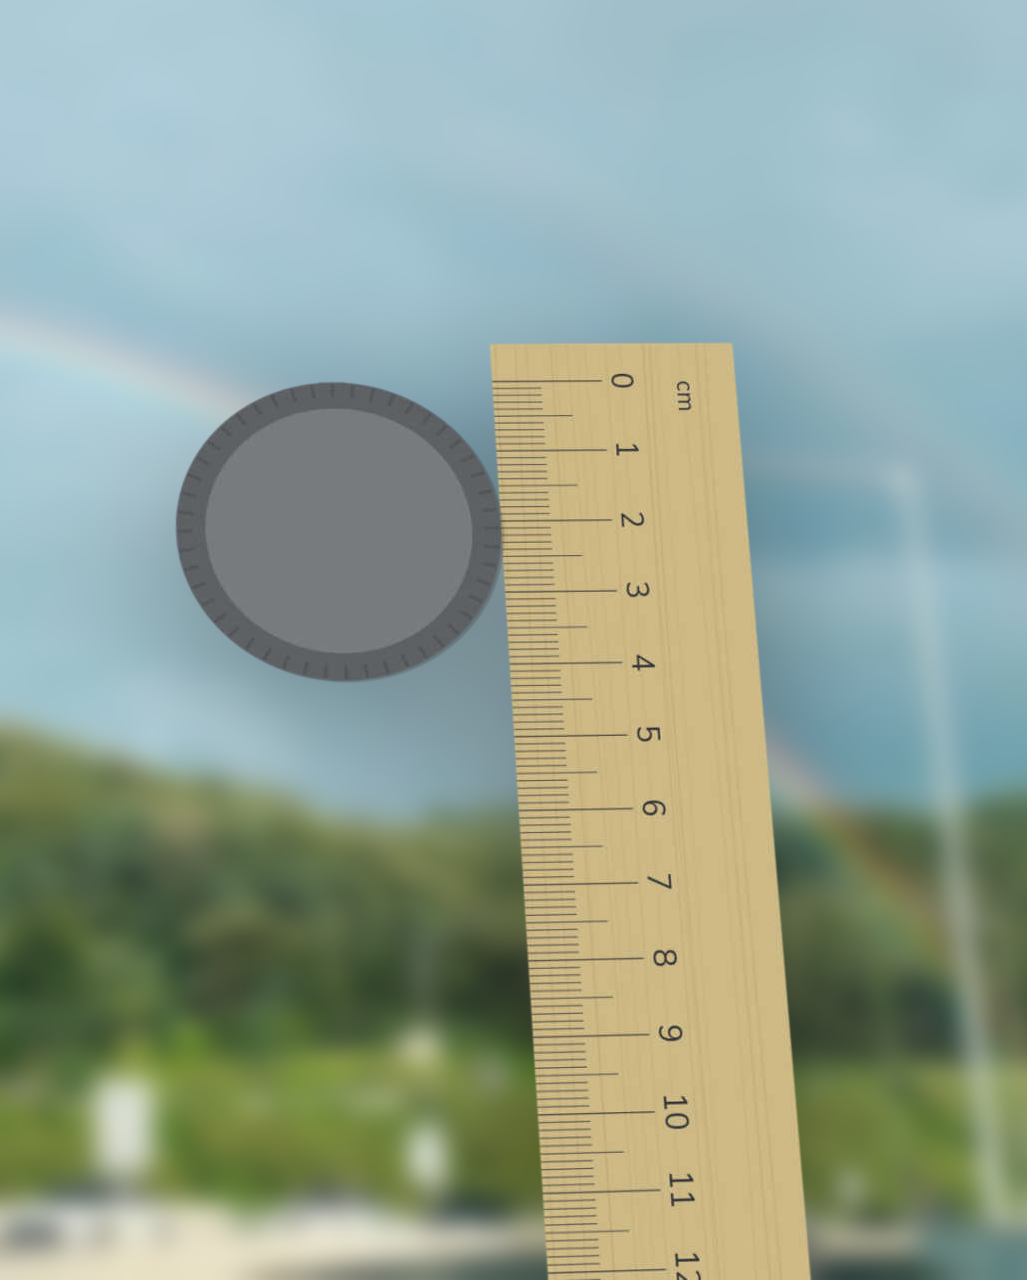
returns 4.2cm
